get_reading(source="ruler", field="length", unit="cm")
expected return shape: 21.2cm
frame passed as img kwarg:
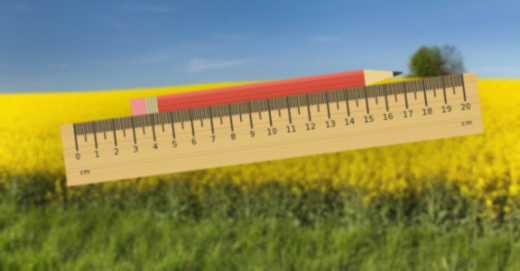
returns 14cm
